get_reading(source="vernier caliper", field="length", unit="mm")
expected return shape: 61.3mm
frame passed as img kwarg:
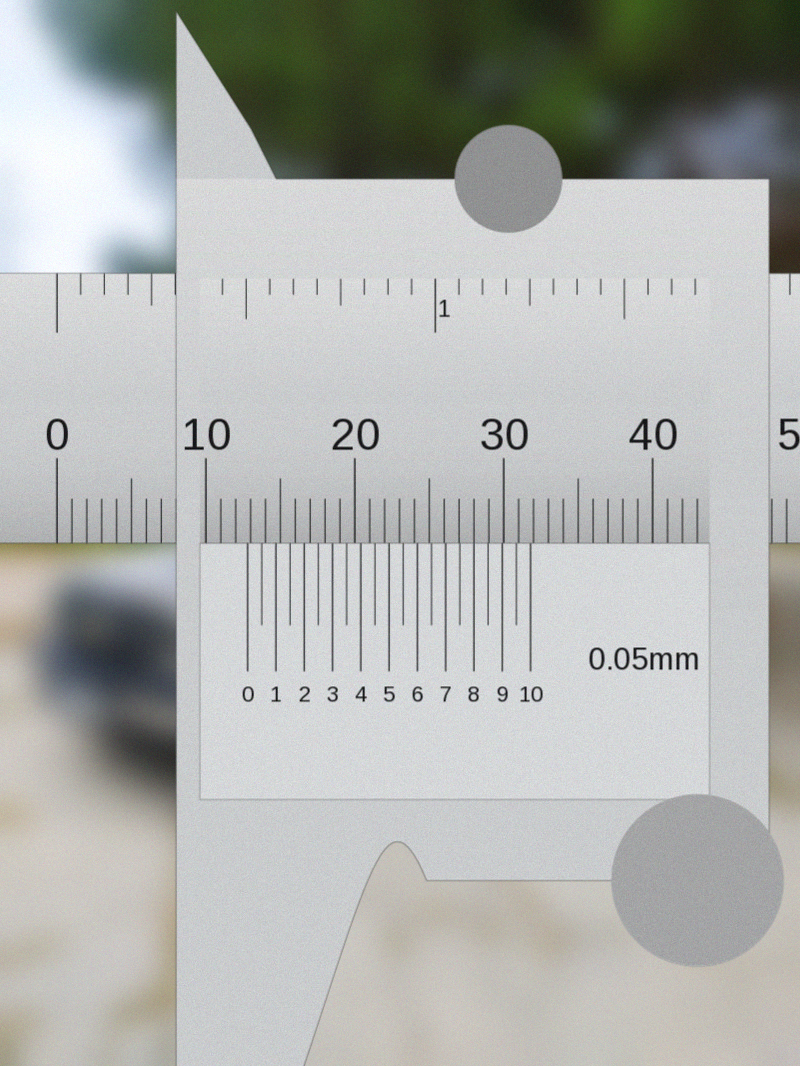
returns 12.8mm
